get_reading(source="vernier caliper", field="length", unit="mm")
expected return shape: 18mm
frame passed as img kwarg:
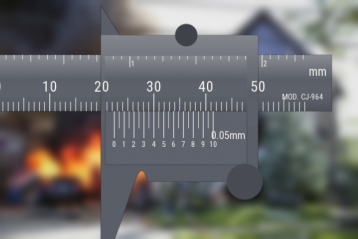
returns 22.4mm
